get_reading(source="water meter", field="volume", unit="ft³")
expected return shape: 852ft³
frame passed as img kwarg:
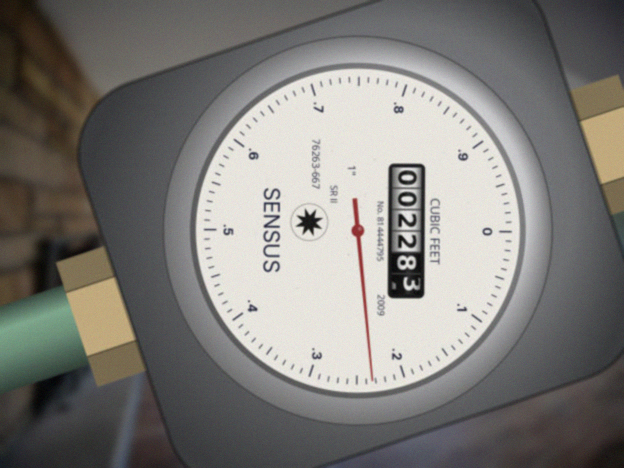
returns 2283.23ft³
